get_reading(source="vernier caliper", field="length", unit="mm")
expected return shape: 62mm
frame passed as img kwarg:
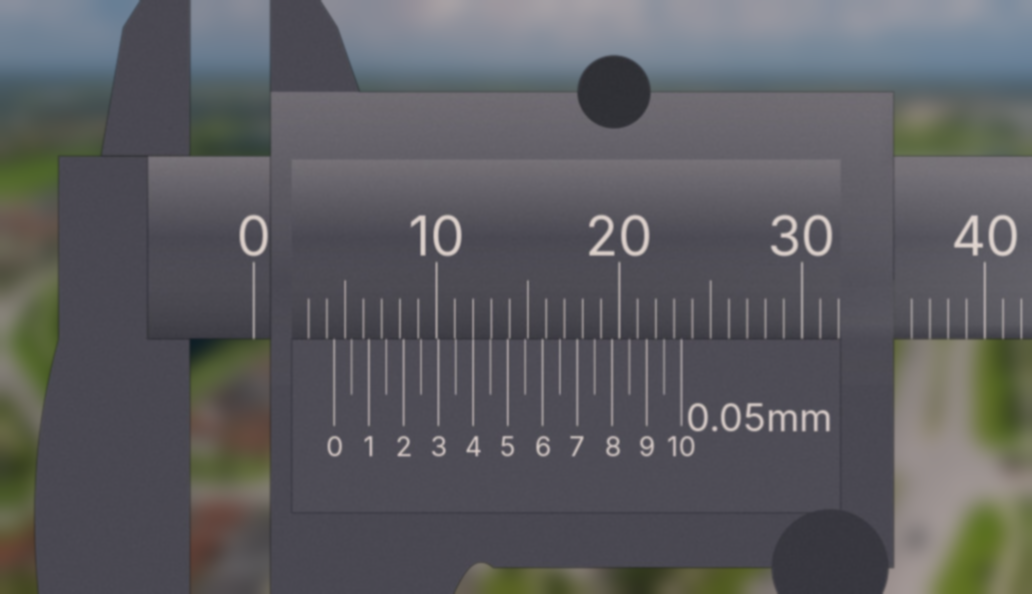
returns 4.4mm
